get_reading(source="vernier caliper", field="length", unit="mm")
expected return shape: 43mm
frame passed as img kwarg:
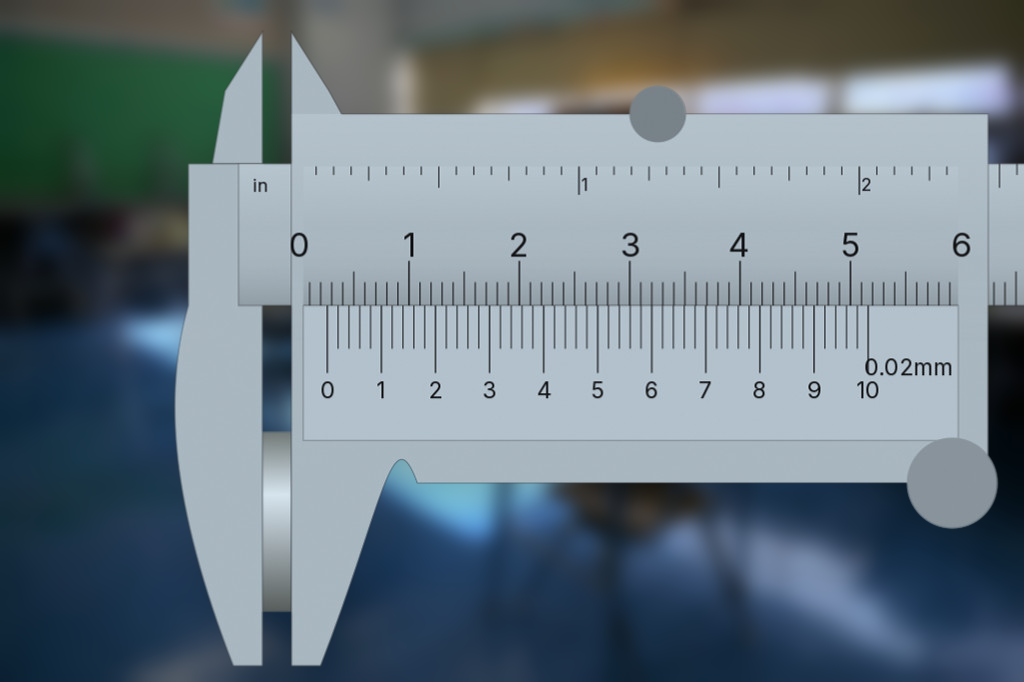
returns 2.6mm
